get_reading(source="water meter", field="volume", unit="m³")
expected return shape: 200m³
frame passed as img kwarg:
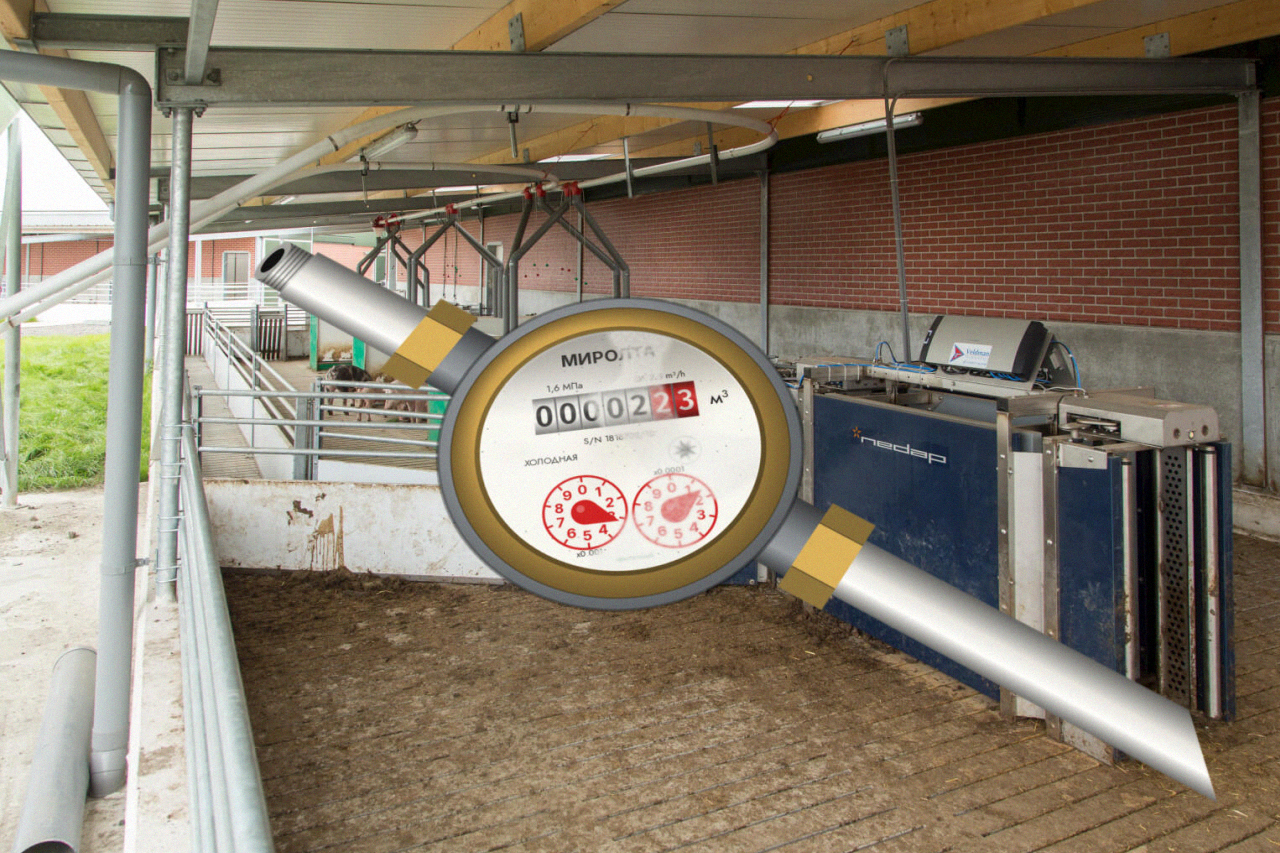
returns 2.2331m³
